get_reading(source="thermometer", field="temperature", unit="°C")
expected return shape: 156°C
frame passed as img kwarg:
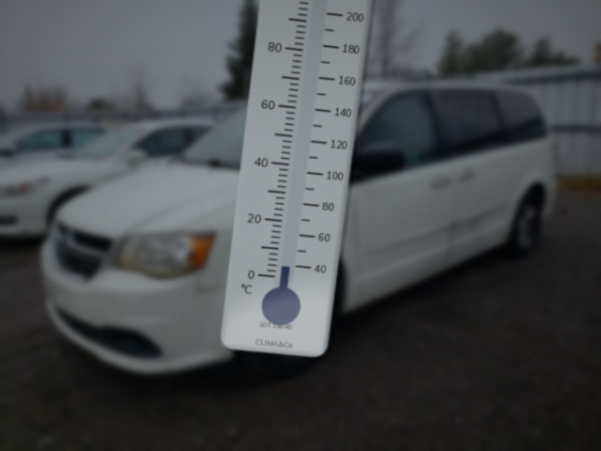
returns 4°C
